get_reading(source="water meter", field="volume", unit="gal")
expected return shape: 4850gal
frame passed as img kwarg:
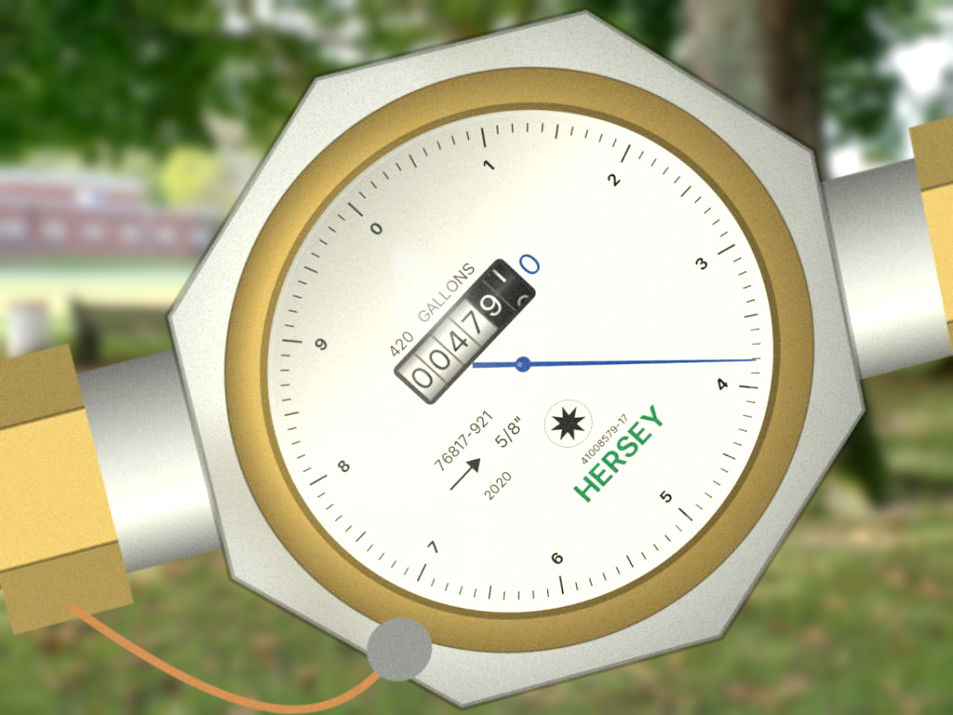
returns 47913.8gal
